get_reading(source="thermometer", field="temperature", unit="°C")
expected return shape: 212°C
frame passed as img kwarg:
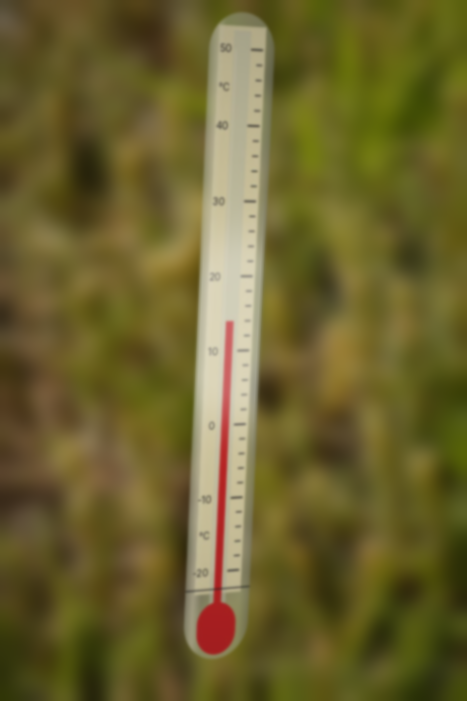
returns 14°C
